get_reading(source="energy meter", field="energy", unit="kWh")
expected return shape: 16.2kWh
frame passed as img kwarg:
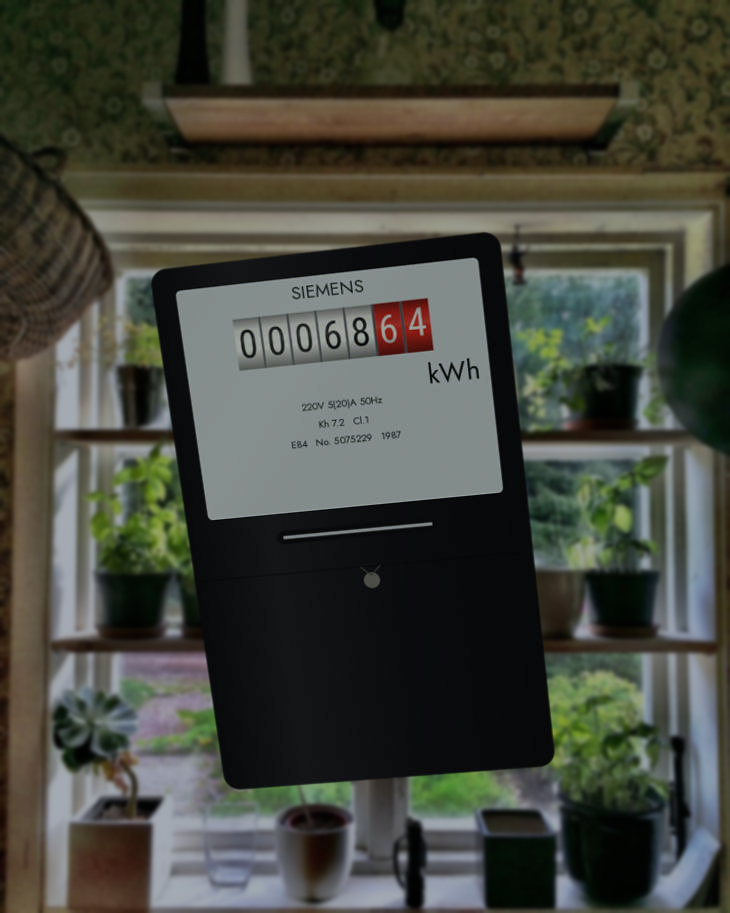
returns 68.64kWh
